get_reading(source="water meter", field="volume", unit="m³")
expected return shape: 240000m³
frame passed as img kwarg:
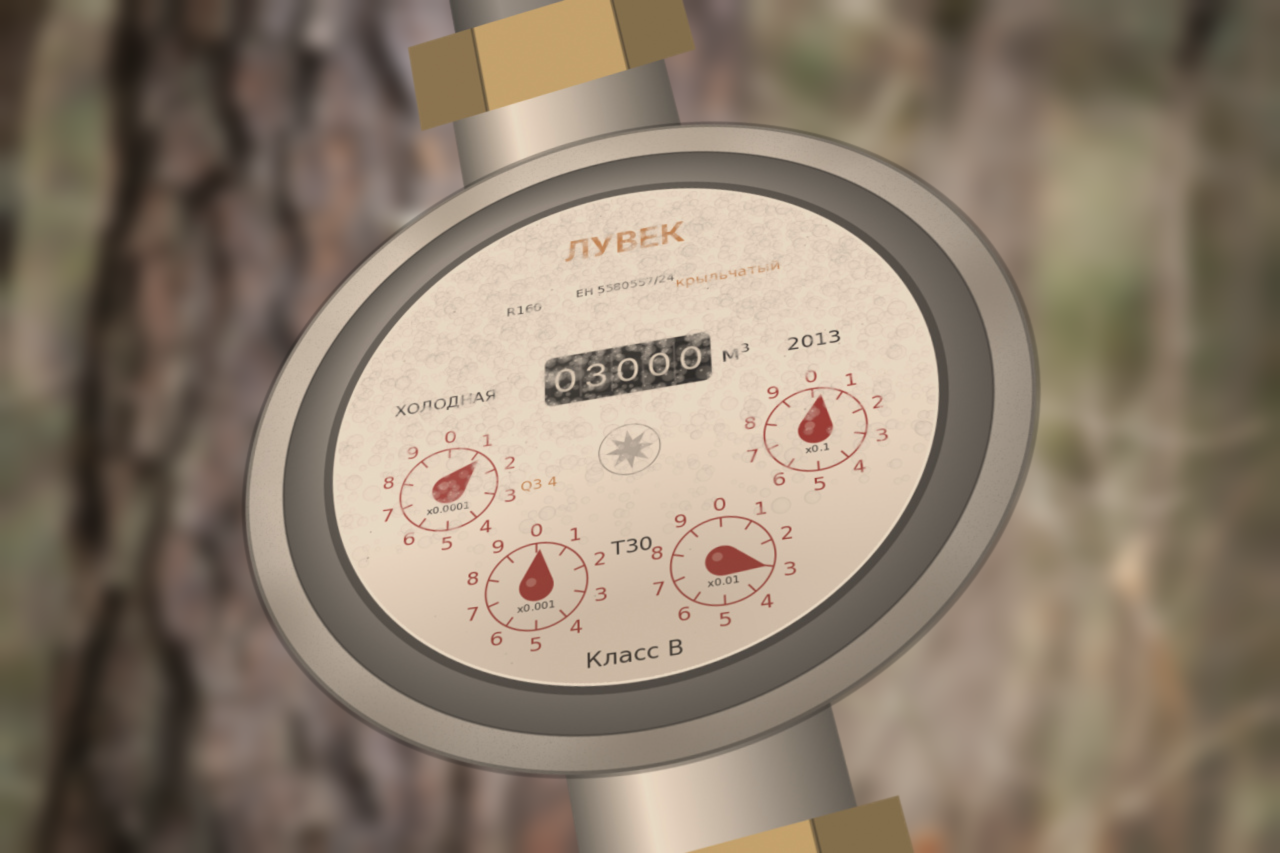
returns 3000.0301m³
